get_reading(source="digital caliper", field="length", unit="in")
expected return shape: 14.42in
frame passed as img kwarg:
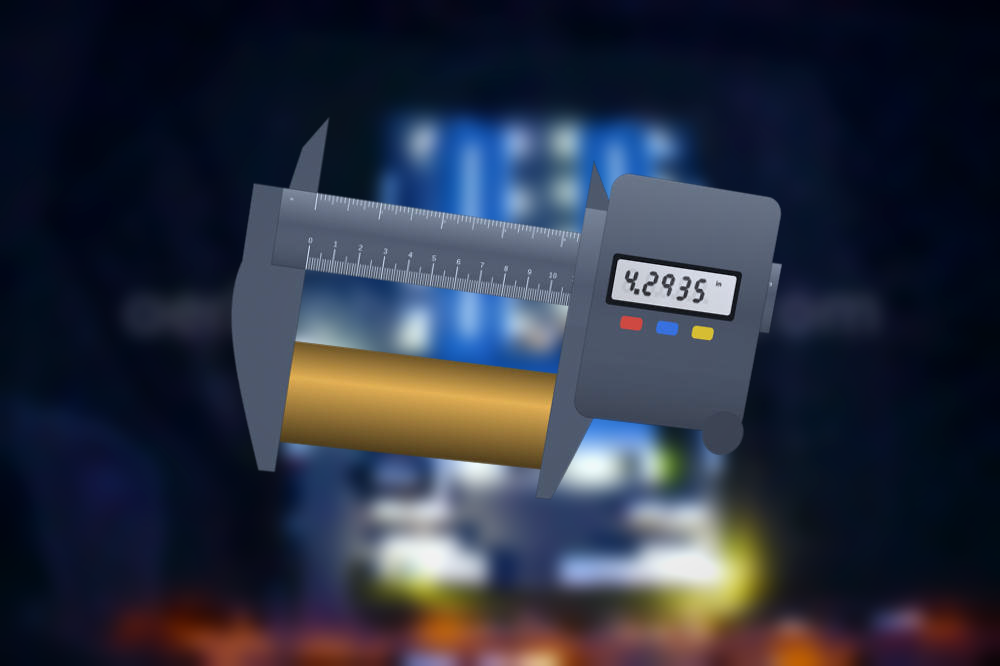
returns 4.2935in
